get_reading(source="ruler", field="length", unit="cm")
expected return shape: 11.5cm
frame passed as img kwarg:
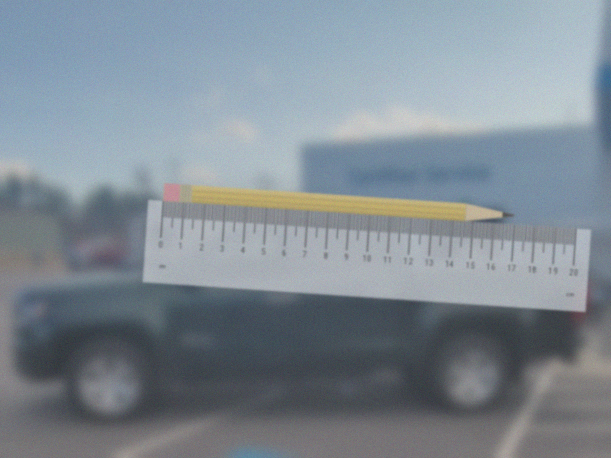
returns 17cm
